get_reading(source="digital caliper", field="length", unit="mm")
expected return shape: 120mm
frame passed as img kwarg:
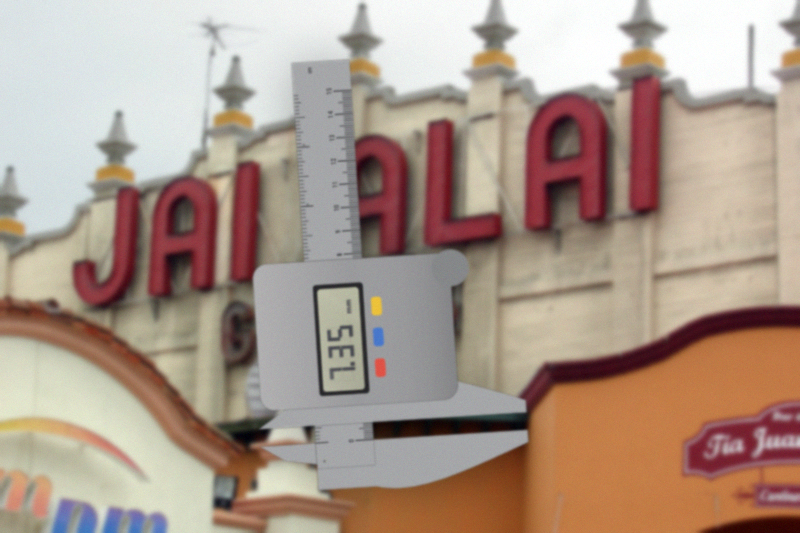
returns 7.35mm
